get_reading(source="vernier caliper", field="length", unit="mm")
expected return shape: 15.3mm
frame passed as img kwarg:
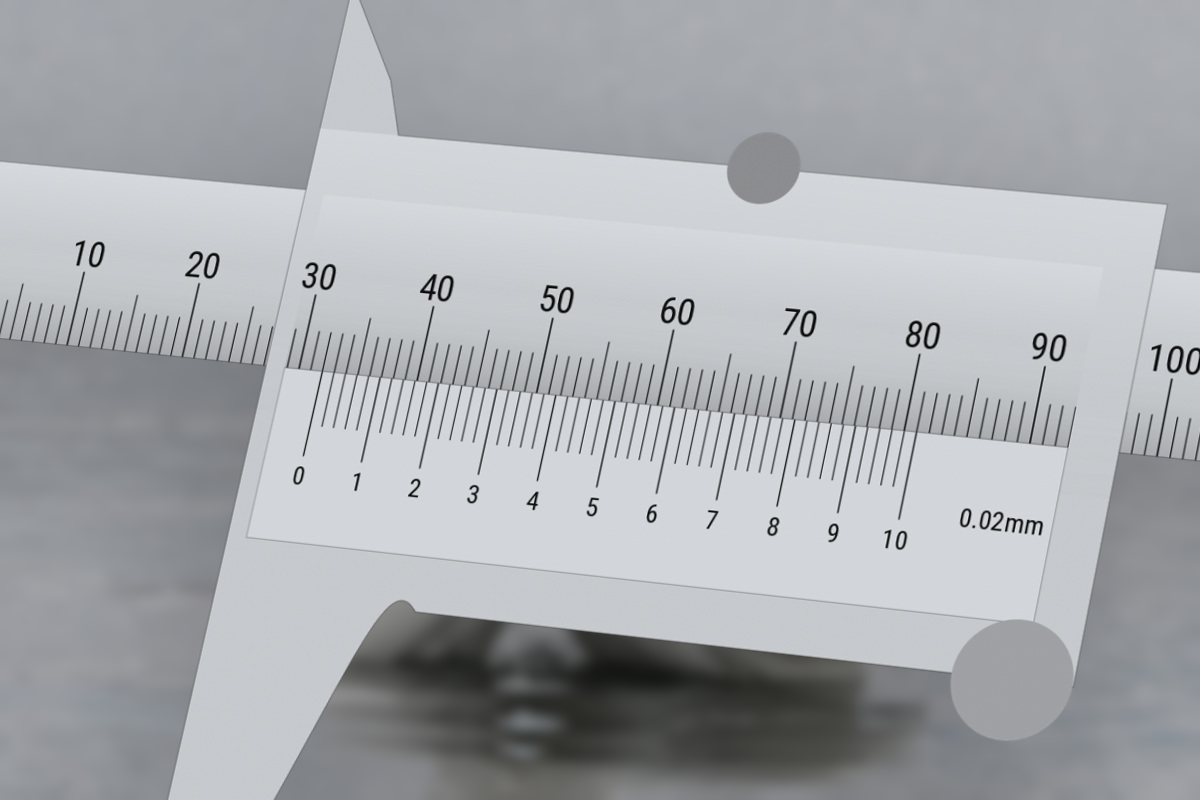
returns 32.0mm
